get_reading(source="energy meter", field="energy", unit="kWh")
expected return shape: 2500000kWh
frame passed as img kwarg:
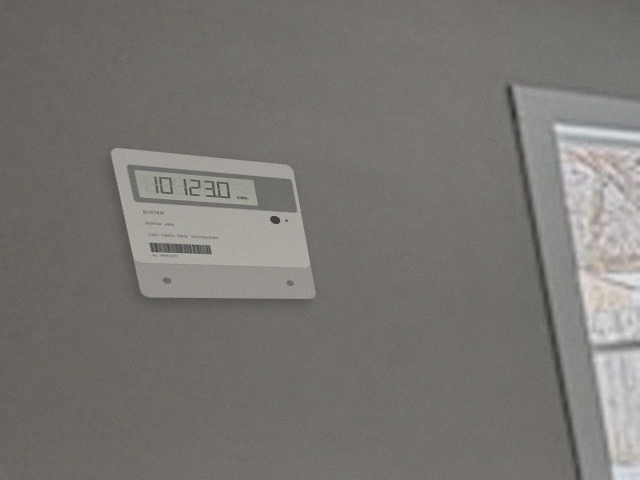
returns 10123.0kWh
